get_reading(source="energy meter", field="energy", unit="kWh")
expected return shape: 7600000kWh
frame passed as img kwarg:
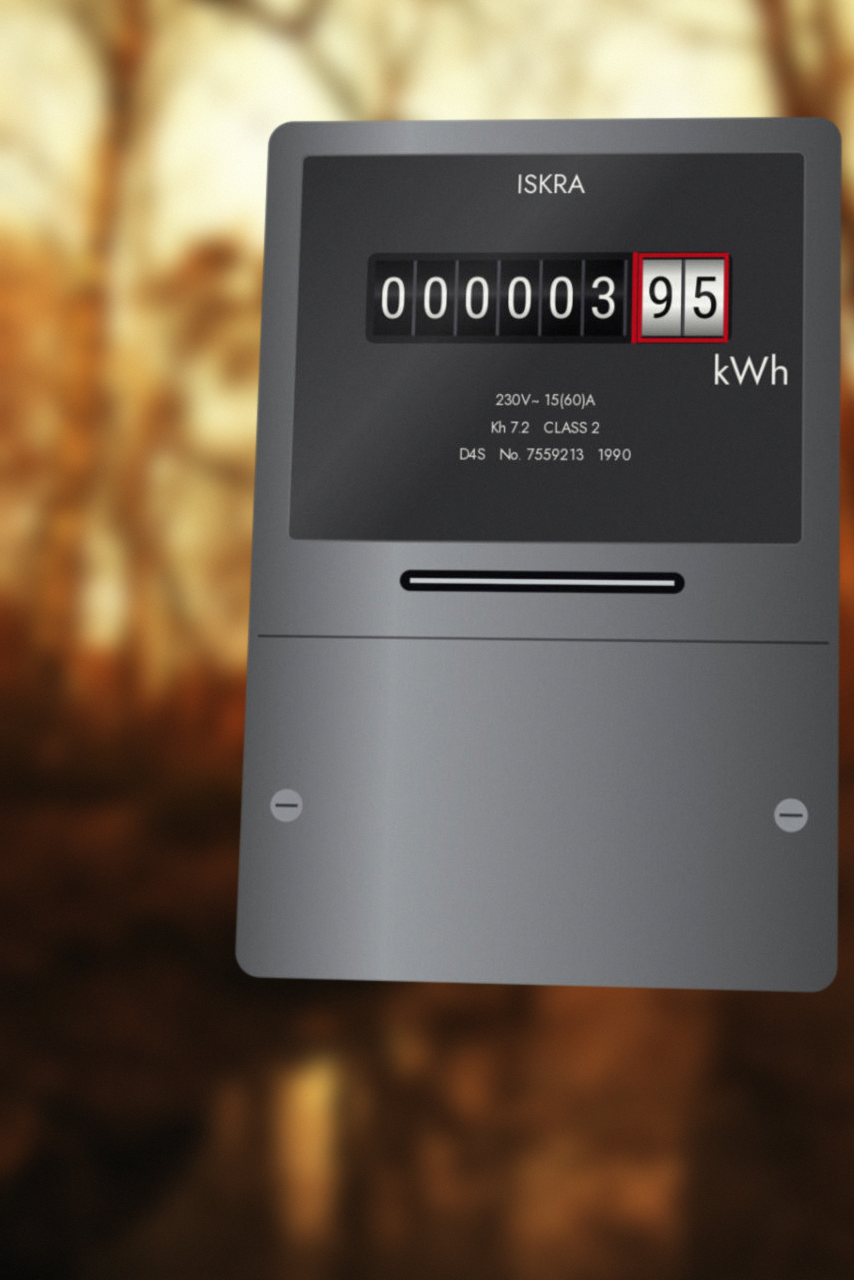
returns 3.95kWh
